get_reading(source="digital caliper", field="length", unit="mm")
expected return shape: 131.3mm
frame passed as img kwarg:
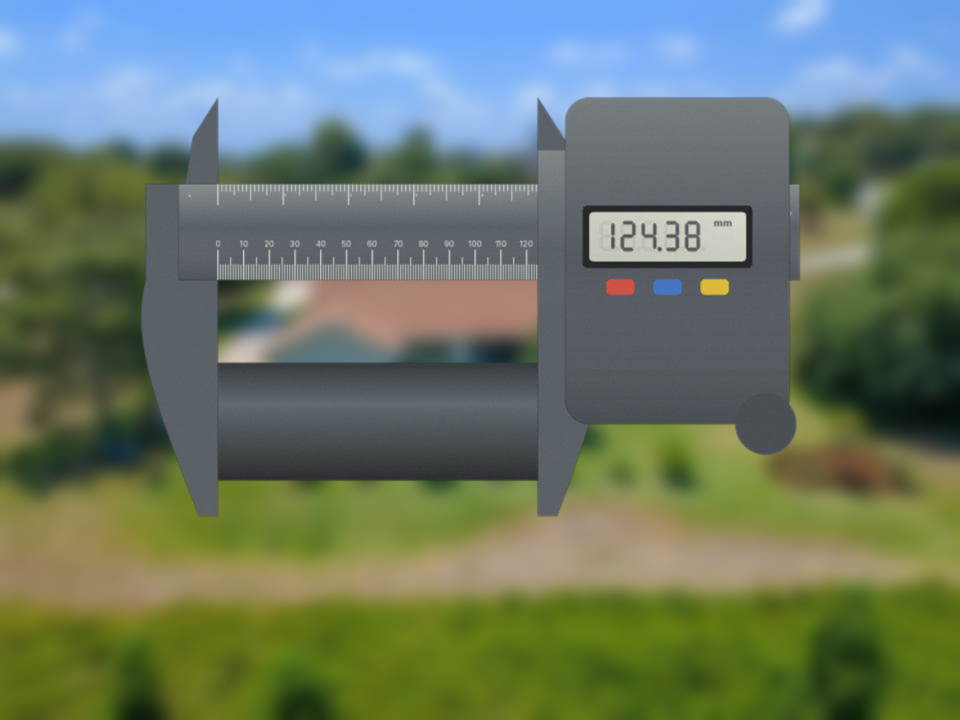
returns 124.38mm
